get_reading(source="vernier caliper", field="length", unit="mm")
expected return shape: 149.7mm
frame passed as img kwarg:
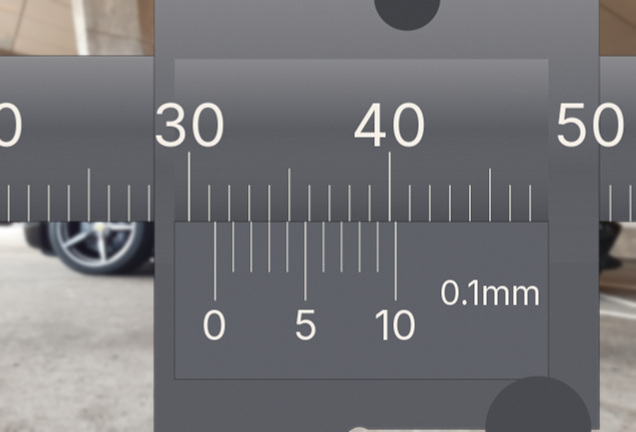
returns 31.3mm
